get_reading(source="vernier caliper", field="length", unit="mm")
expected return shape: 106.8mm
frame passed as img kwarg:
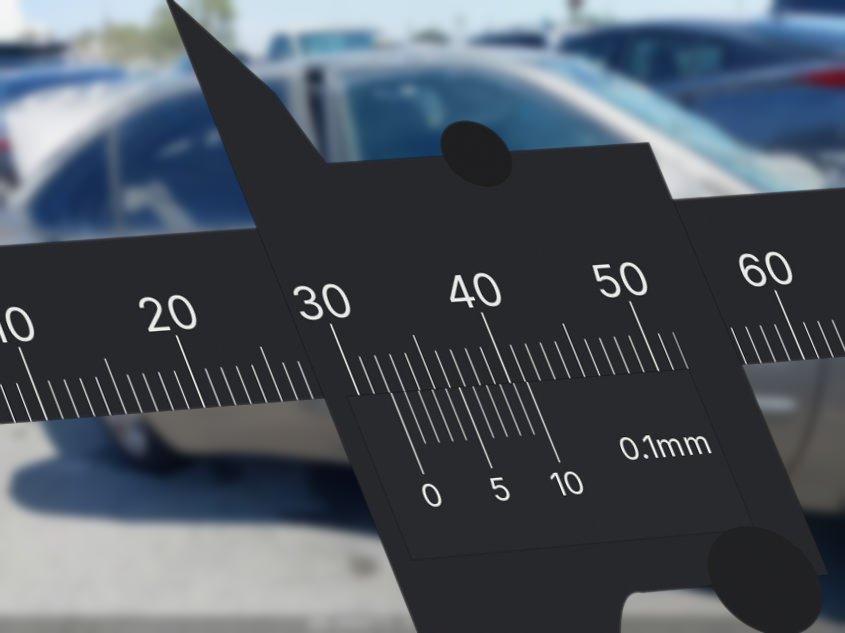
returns 32.1mm
